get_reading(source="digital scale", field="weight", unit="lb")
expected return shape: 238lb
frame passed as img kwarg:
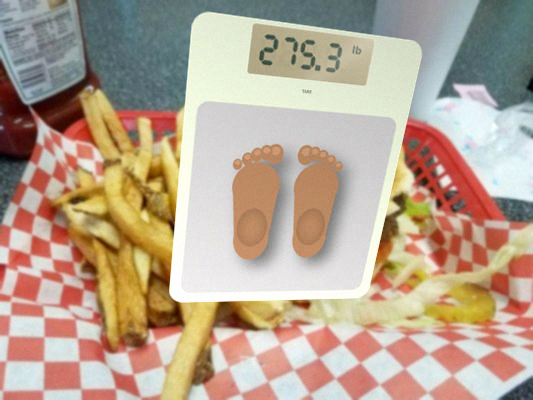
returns 275.3lb
